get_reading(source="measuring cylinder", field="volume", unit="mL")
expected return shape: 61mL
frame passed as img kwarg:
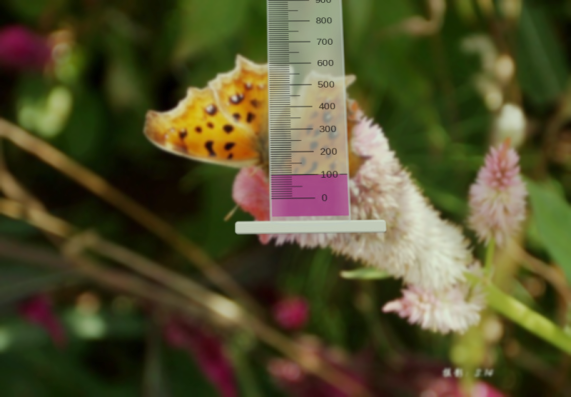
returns 100mL
